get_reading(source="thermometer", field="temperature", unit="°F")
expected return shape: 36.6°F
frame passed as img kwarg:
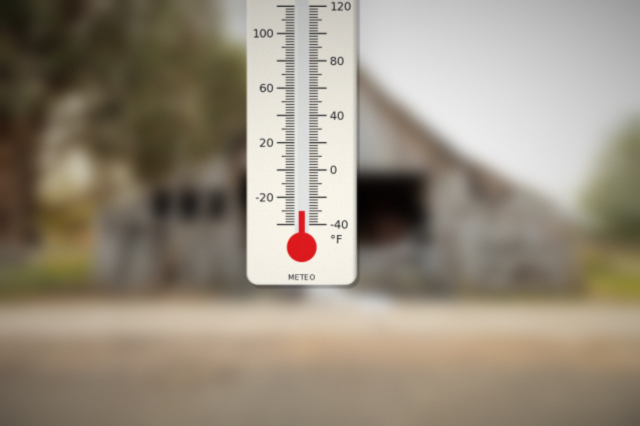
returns -30°F
